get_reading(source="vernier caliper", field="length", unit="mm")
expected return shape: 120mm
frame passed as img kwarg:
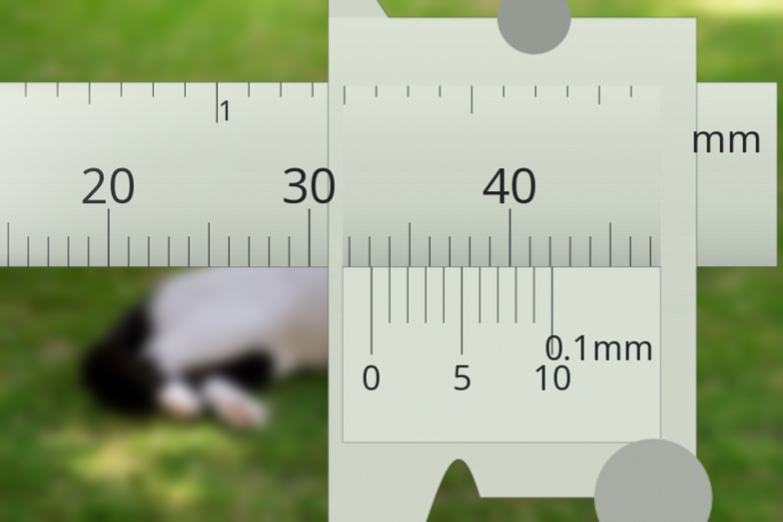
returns 33.1mm
